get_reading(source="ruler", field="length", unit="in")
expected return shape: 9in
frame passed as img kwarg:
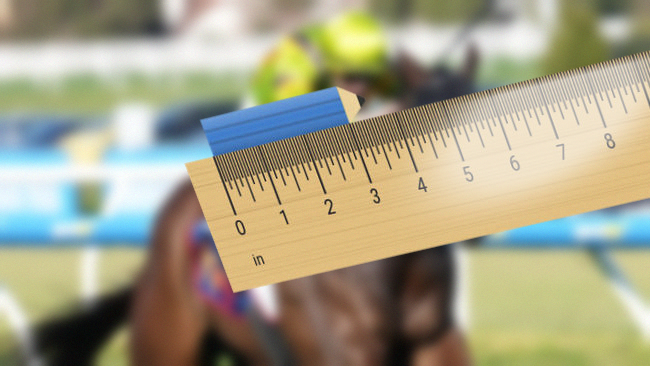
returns 3.5in
